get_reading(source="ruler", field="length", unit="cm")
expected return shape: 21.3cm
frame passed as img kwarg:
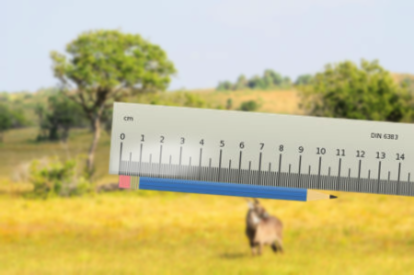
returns 11cm
